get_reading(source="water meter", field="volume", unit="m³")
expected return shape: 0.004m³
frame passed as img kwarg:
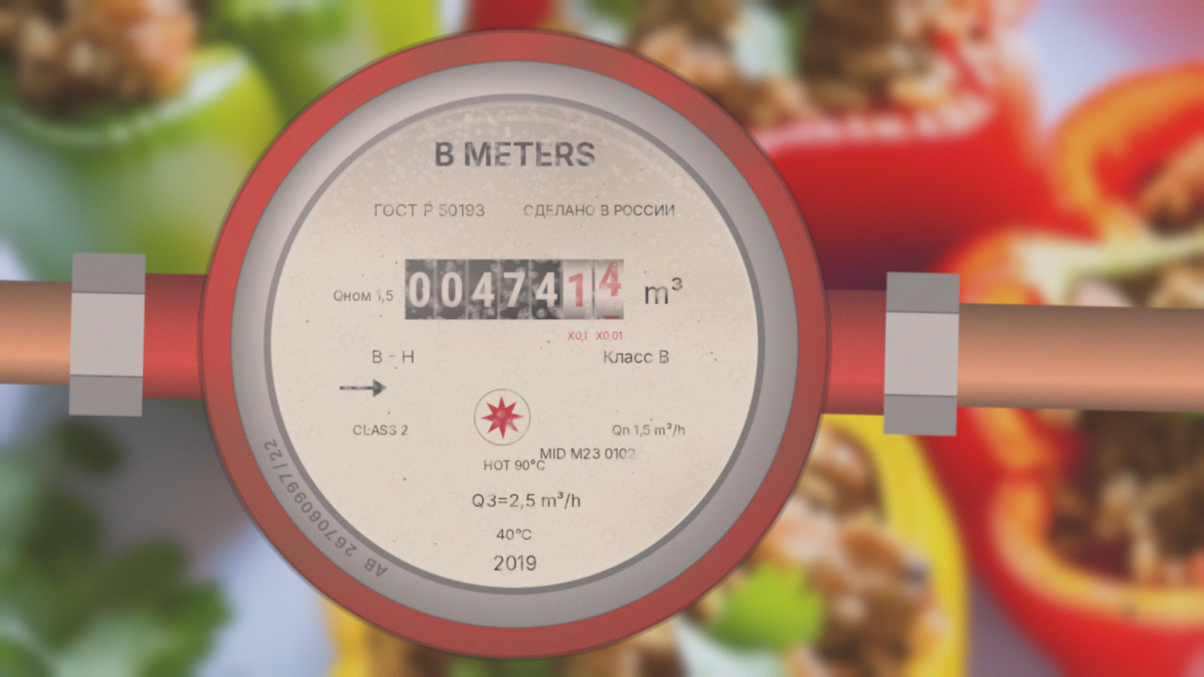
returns 474.14m³
